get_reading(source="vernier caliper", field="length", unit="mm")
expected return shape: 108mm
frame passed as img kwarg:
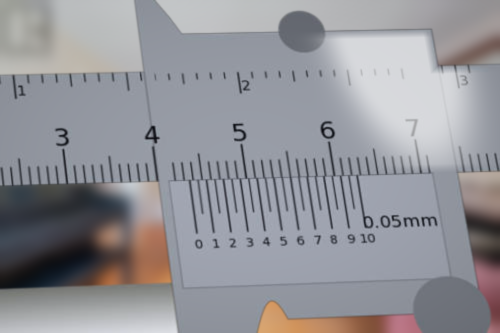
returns 43.6mm
